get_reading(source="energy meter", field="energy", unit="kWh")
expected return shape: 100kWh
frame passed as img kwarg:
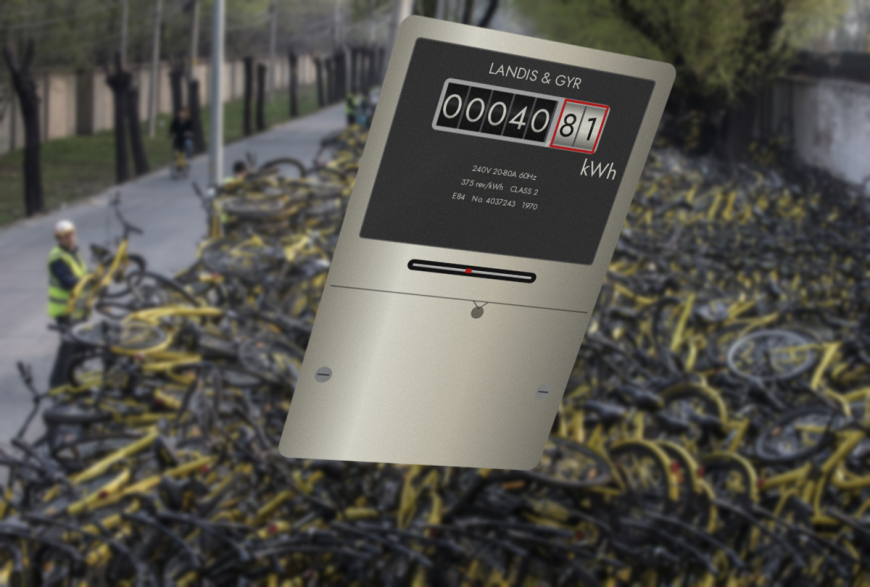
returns 40.81kWh
